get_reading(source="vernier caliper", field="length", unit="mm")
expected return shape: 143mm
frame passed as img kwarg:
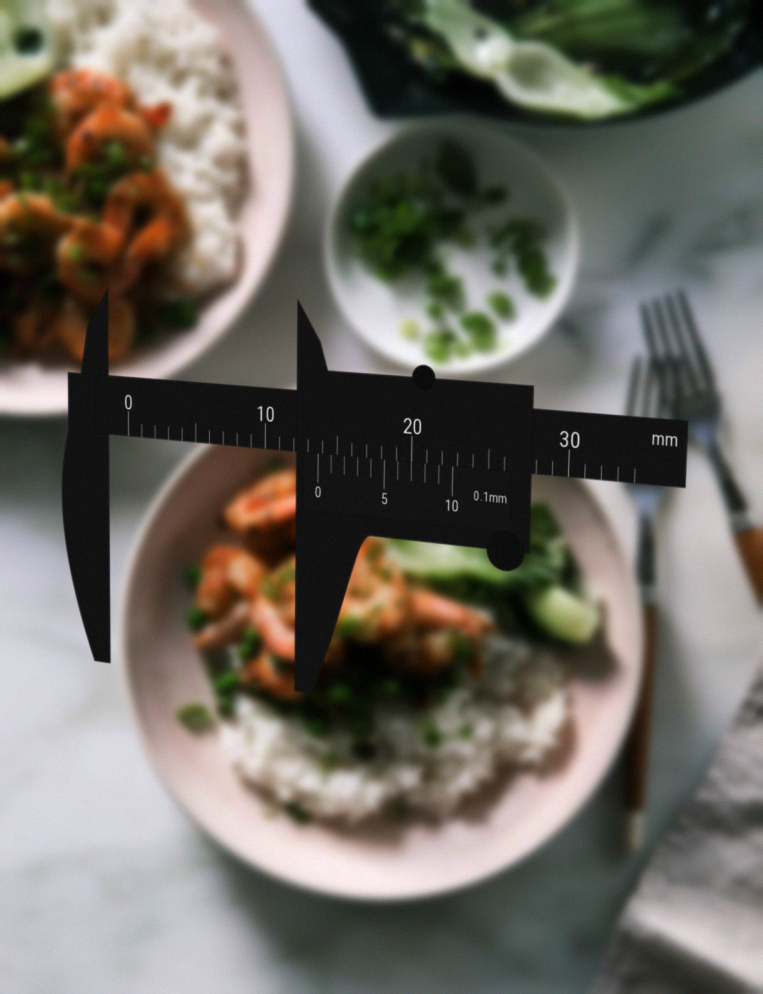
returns 13.7mm
